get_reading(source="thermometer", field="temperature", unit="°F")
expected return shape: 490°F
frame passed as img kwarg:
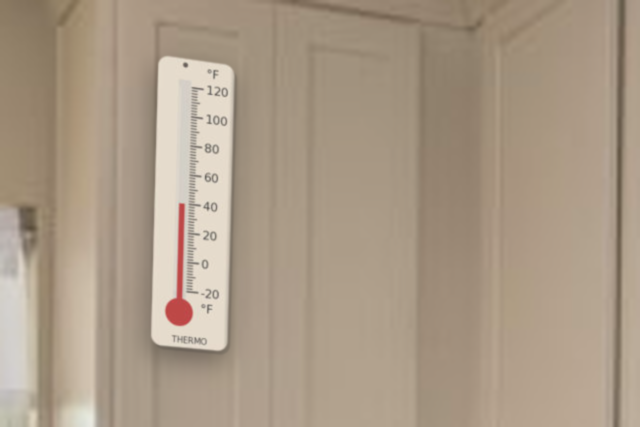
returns 40°F
